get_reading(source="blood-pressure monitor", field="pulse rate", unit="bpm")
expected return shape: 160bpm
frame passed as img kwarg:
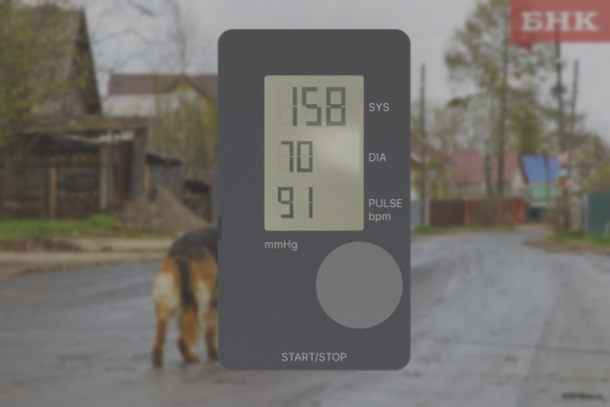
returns 91bpm
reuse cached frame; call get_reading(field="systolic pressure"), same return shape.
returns 158mmHg
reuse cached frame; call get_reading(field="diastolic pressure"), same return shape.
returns 70mmHg
